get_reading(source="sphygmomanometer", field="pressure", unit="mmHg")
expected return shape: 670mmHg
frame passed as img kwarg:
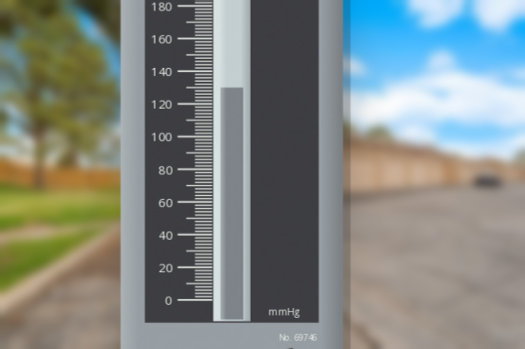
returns 130mmHg
